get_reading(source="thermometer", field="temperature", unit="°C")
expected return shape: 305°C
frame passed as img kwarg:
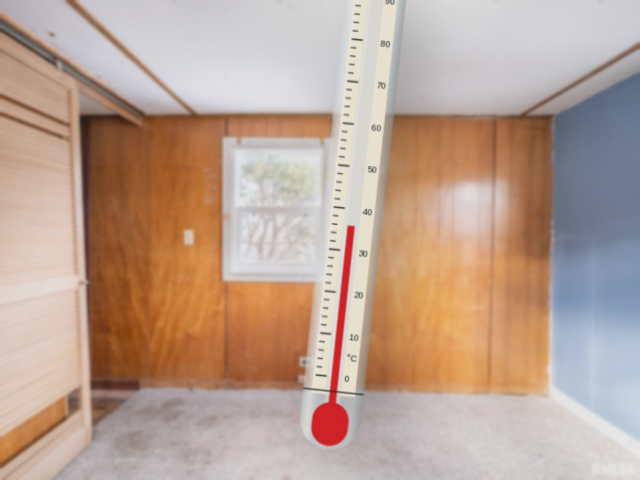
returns 36°C
